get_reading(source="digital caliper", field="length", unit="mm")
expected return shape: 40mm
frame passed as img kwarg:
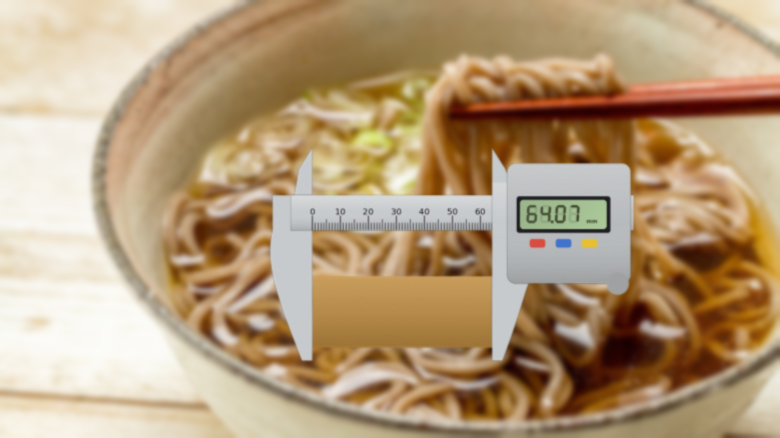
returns 64.07mm
